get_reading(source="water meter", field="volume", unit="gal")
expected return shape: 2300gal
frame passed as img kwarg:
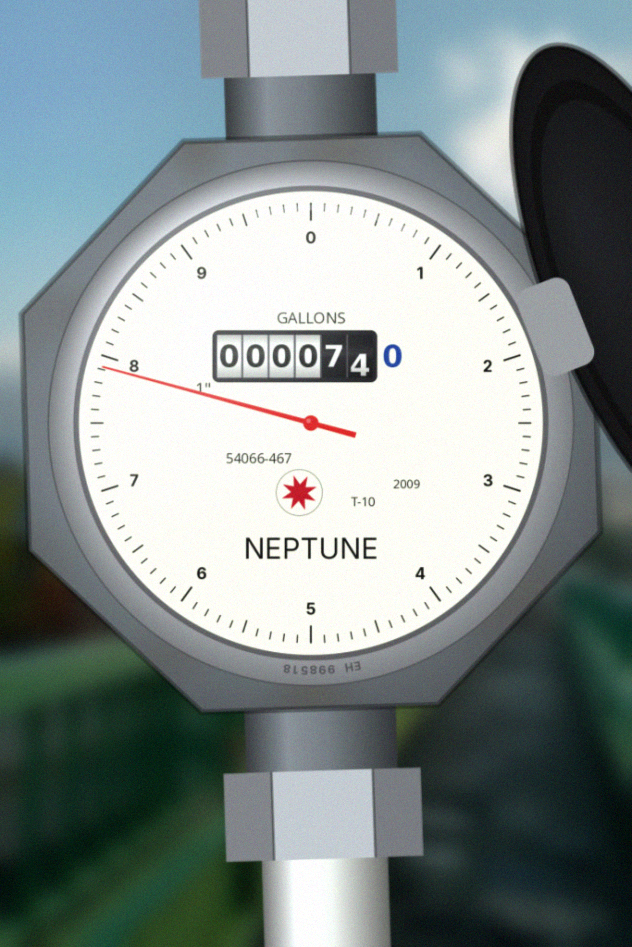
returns 737.9gal
